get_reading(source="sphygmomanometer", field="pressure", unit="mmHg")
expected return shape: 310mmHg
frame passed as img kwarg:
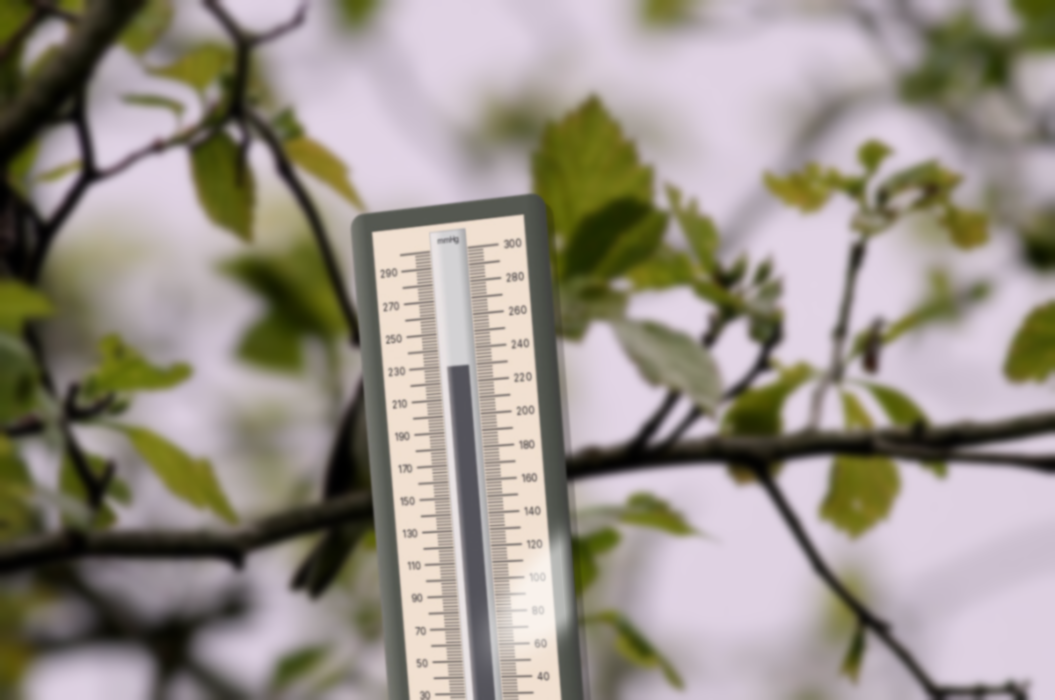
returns 230mmHg
